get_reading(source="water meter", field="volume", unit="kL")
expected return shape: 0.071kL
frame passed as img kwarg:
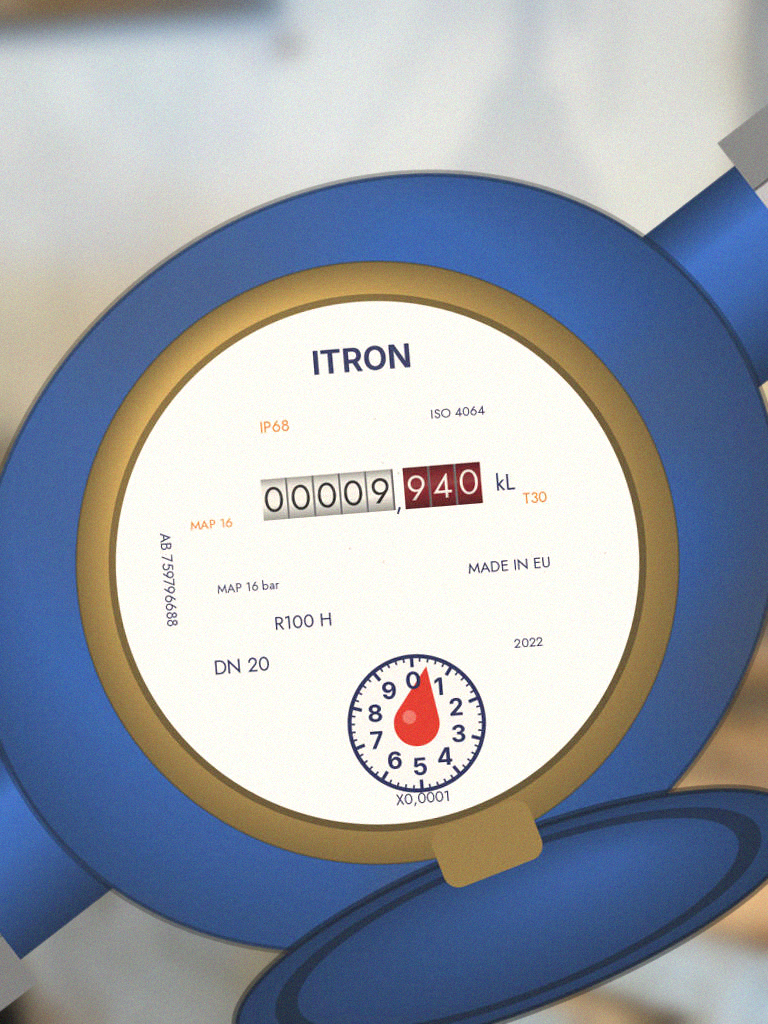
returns 9.9400kL
